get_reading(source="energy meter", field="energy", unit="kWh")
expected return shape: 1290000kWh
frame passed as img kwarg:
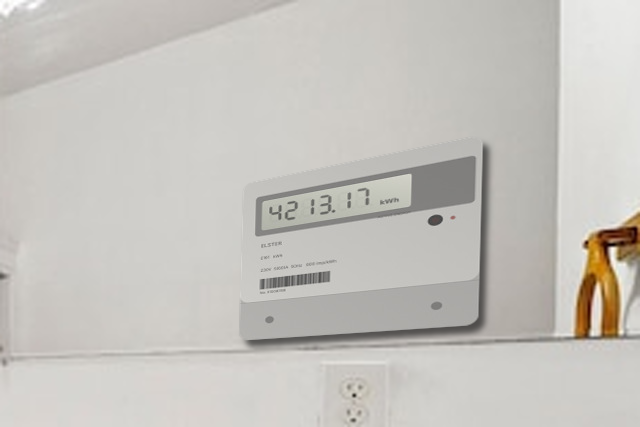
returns 4213.17kWh
